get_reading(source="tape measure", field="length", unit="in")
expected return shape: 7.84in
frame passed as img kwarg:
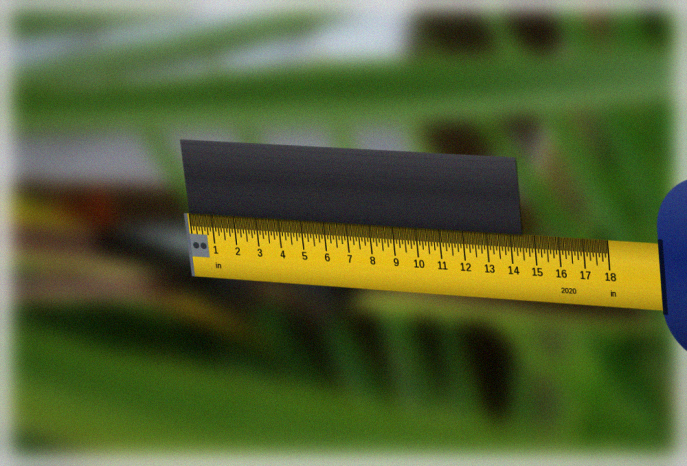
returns 14.5in
